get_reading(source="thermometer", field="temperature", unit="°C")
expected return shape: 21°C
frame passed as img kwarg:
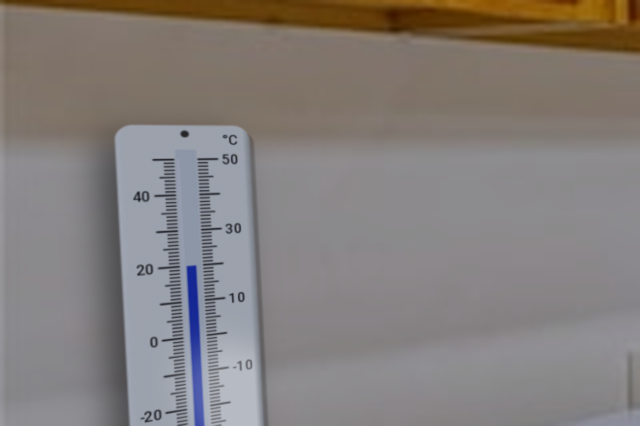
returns 20°C
